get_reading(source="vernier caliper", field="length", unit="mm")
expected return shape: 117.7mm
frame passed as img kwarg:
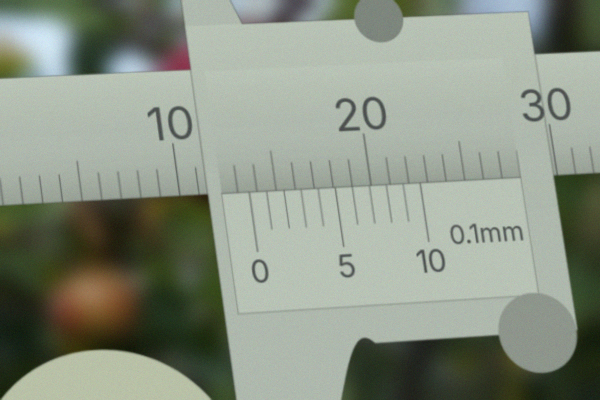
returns 13.6mm
